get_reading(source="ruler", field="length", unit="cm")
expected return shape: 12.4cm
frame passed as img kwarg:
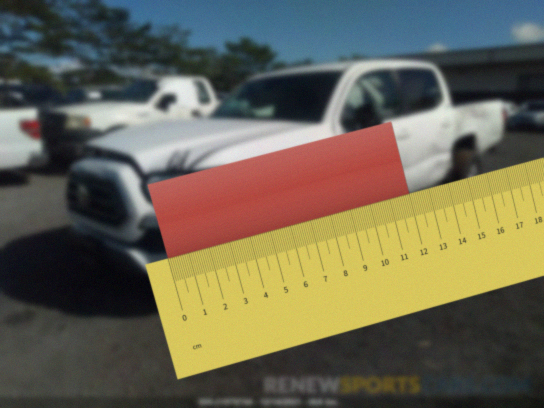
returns 12cm
